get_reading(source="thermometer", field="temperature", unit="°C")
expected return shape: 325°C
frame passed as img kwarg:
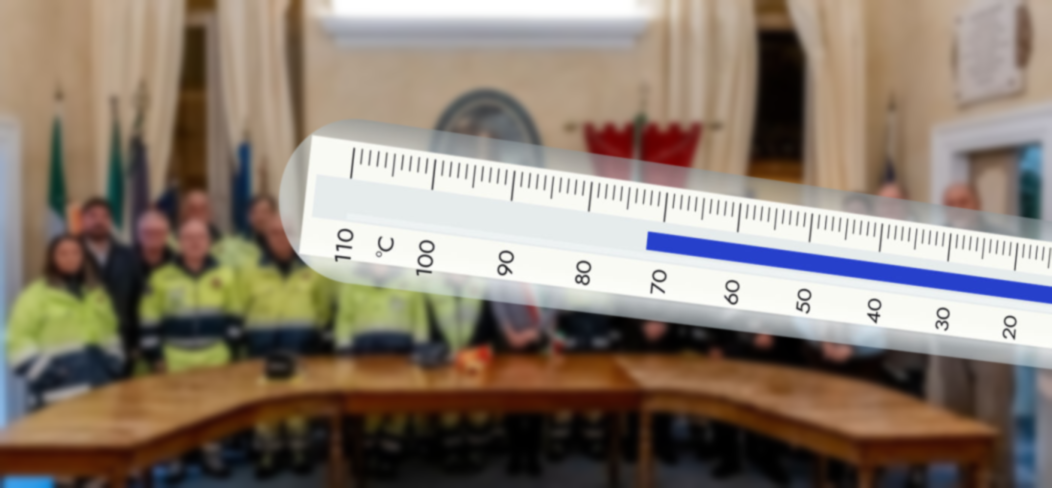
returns 72°C
